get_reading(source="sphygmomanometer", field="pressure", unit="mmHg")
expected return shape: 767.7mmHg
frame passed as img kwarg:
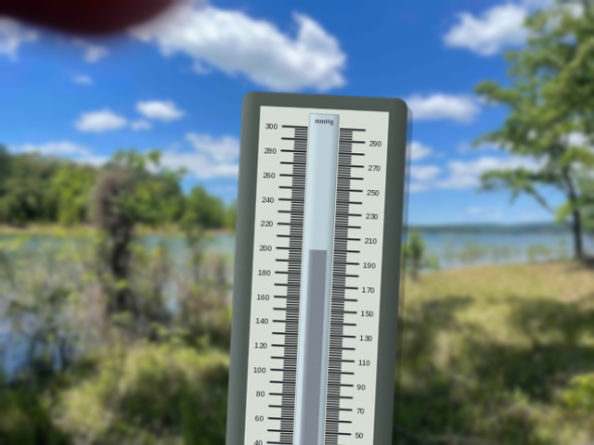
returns 200mmHg
